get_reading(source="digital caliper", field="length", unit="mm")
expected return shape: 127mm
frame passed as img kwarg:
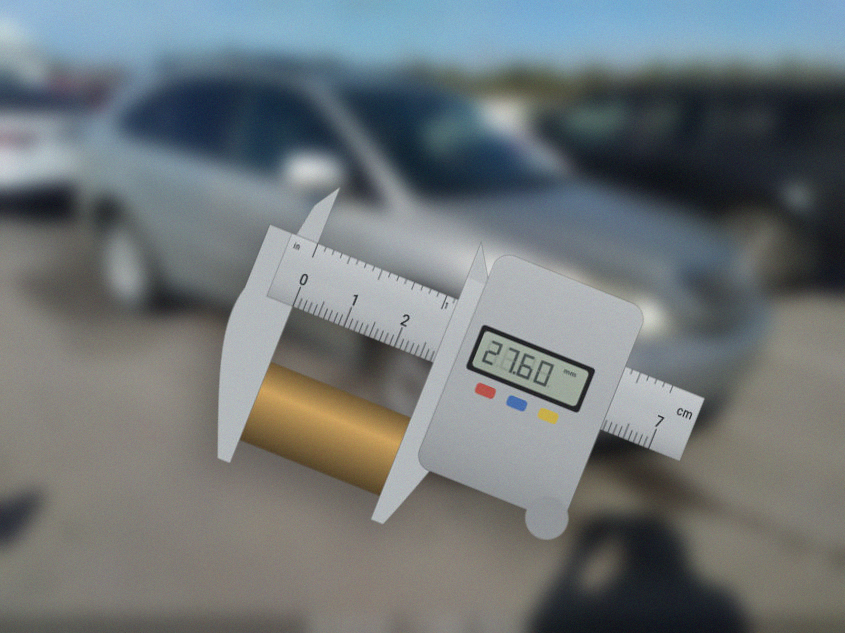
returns 27.60mm
